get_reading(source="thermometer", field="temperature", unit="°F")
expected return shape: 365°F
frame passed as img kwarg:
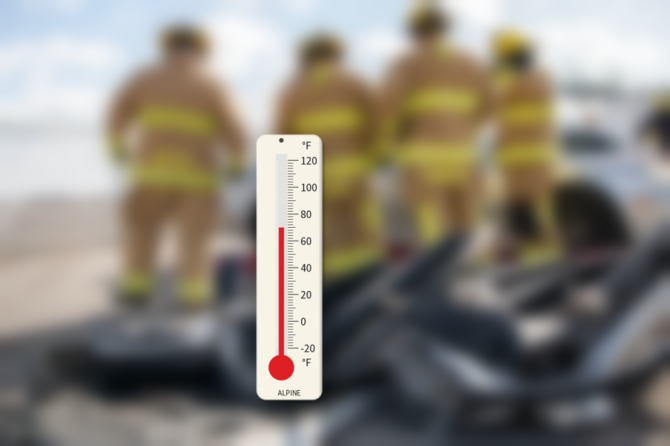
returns 70°F
